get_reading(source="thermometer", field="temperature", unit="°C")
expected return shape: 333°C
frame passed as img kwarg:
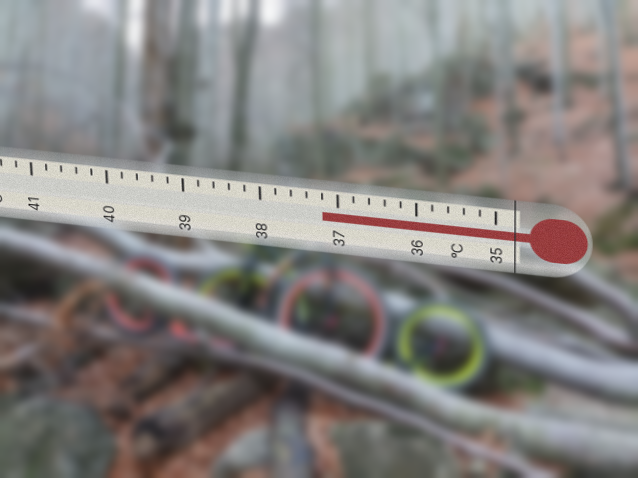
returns 37.2°C
